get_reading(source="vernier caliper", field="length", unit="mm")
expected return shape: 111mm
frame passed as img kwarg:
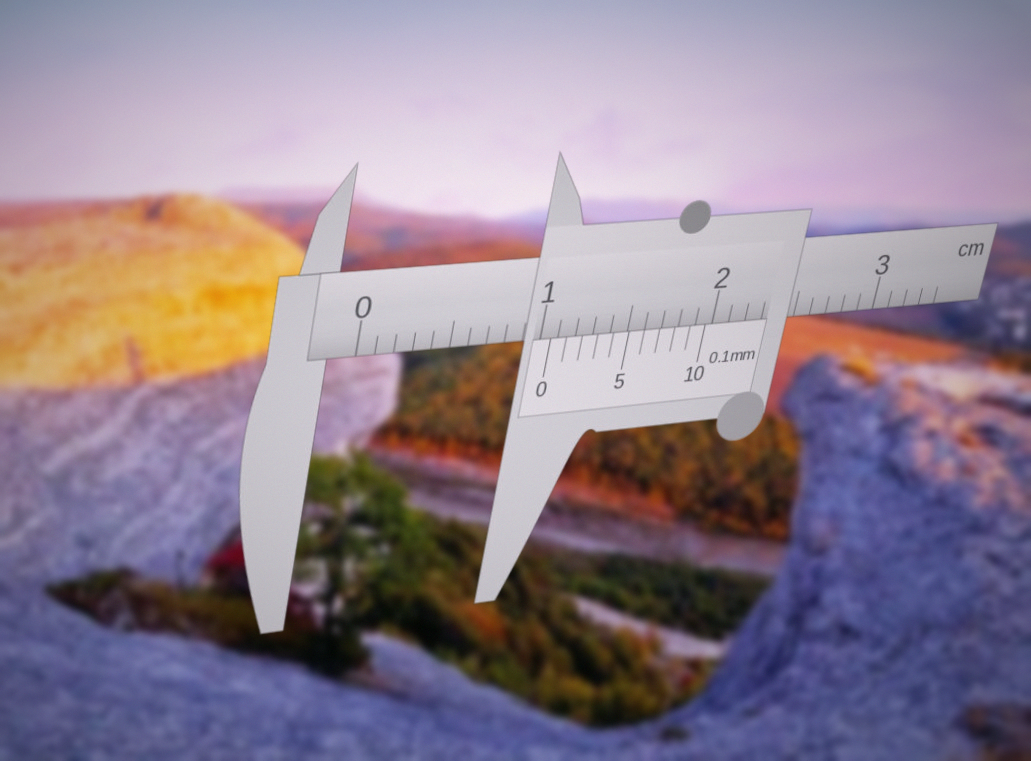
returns 10.6mm
